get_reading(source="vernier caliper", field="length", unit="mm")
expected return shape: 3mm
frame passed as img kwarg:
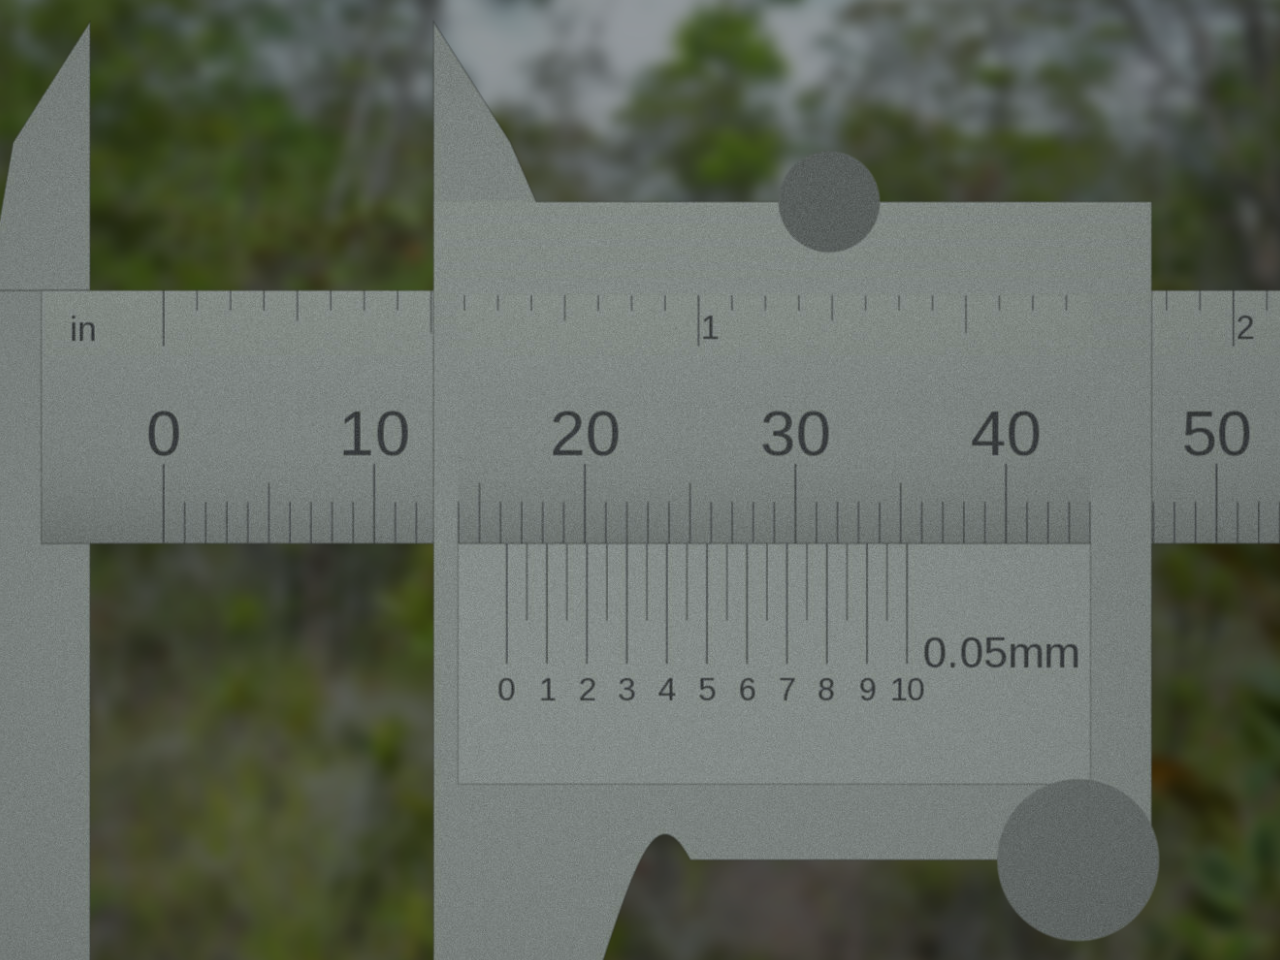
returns 16.3mm
